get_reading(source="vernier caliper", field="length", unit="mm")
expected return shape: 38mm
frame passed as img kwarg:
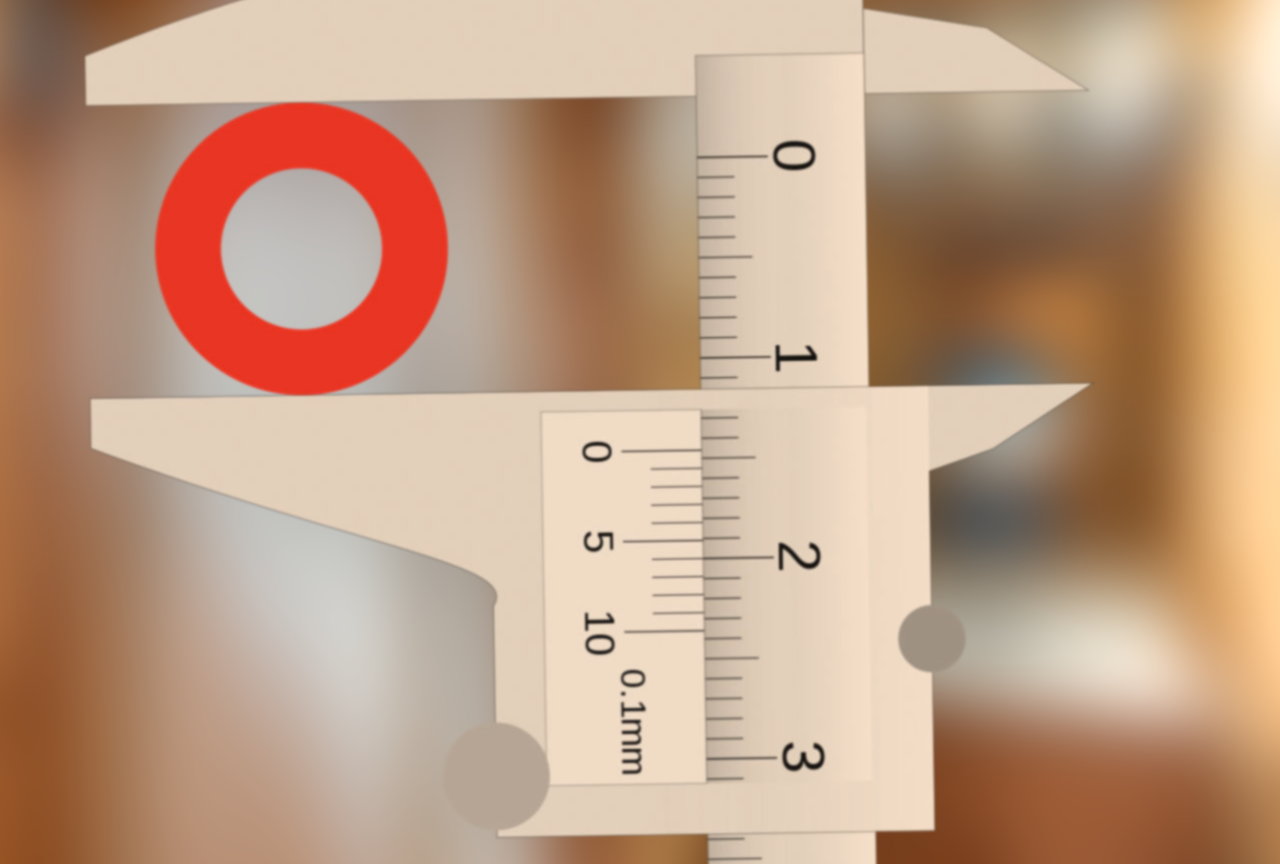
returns 14.6mm
